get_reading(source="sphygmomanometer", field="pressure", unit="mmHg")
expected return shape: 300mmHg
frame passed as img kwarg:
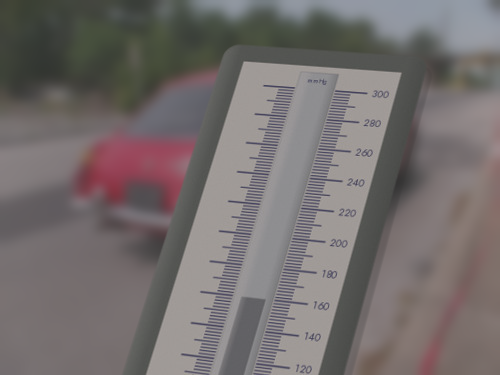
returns 160mmHg
